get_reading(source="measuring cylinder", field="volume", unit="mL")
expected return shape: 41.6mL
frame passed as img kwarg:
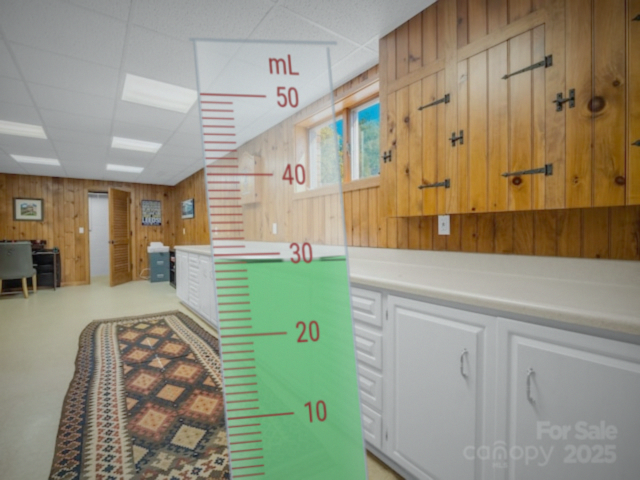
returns 29mL
